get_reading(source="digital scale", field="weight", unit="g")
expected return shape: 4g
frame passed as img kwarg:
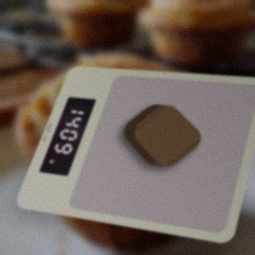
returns 1409g
